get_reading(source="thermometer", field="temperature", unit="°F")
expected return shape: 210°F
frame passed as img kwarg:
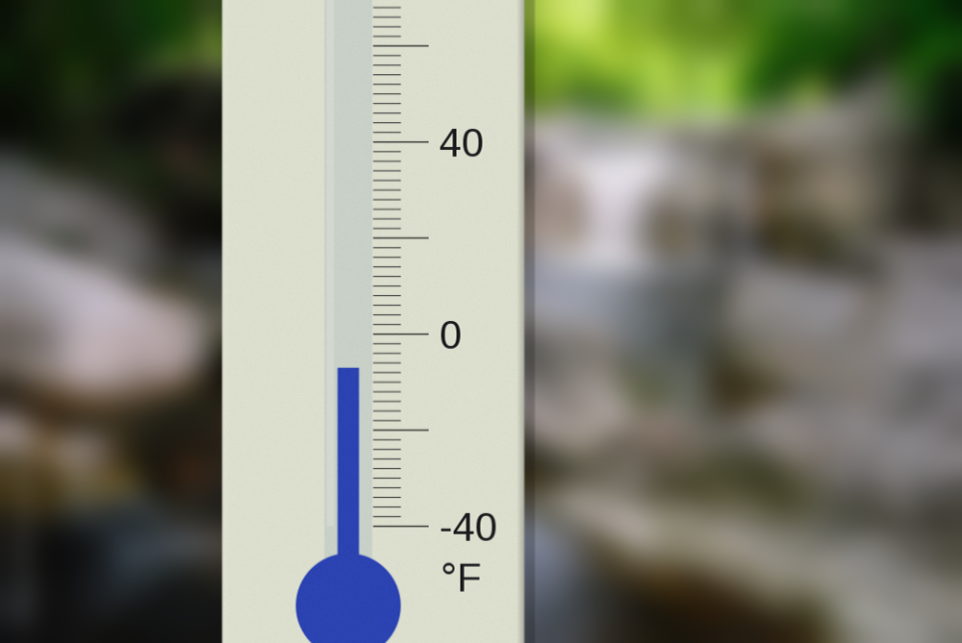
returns -7°F
